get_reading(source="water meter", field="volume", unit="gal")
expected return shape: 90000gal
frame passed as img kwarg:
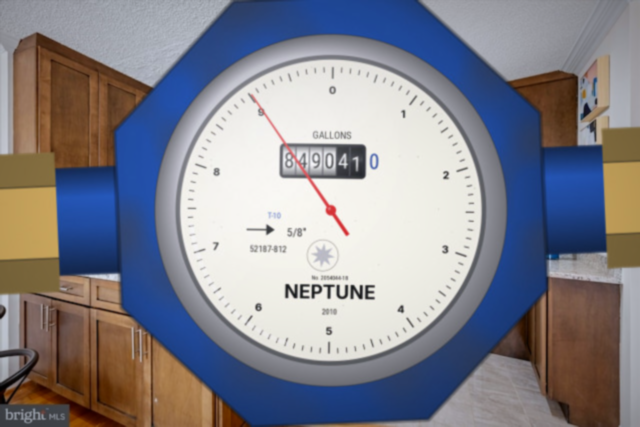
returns 8490409.0gal
